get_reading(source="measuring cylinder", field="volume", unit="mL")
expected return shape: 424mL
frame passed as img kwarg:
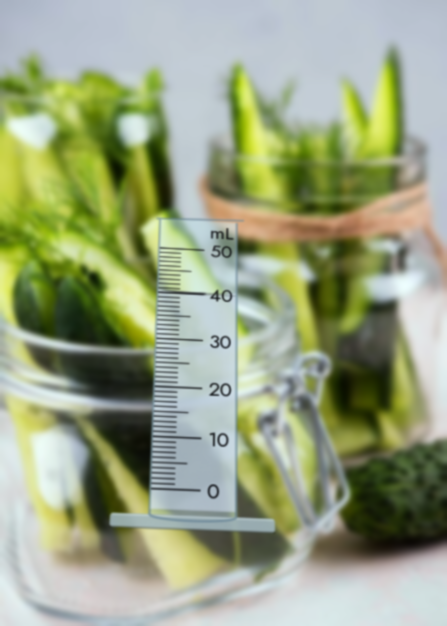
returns 40mL
